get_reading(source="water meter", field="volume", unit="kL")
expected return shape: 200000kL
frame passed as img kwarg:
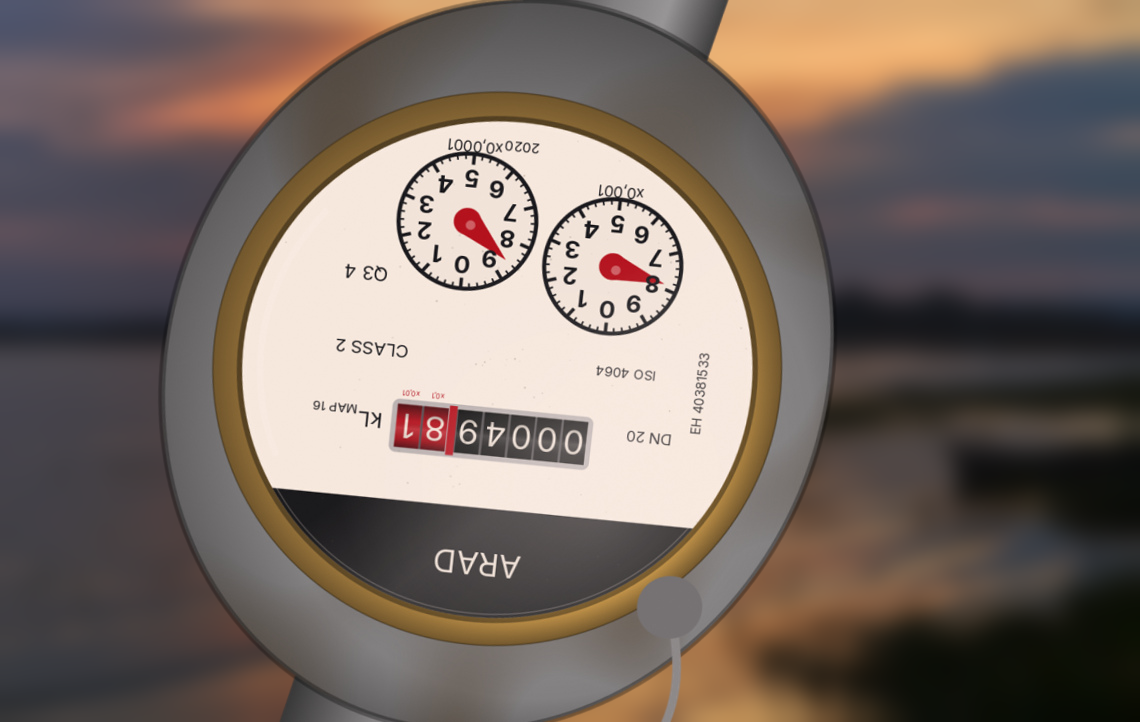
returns 49.8178kL
